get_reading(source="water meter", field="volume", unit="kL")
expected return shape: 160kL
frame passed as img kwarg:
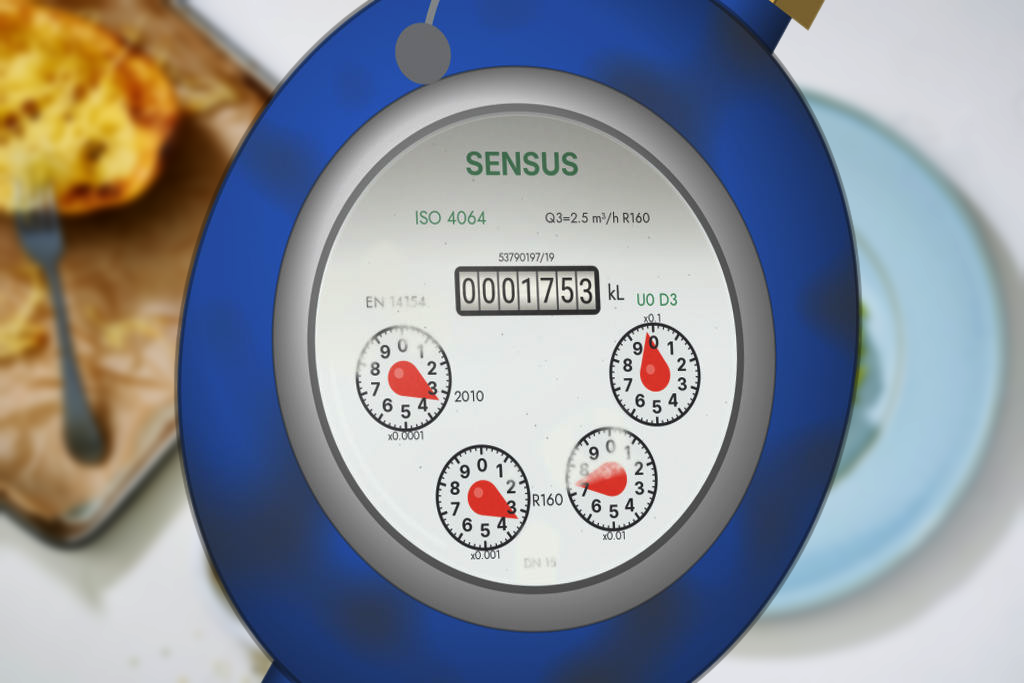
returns 1752.9733kL
